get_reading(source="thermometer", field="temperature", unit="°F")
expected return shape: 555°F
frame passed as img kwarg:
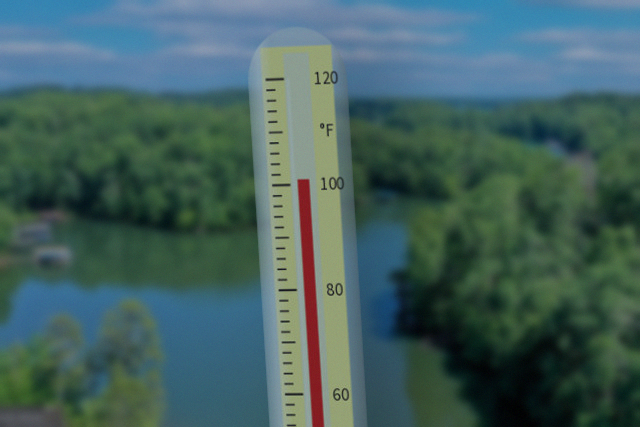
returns 101°F
